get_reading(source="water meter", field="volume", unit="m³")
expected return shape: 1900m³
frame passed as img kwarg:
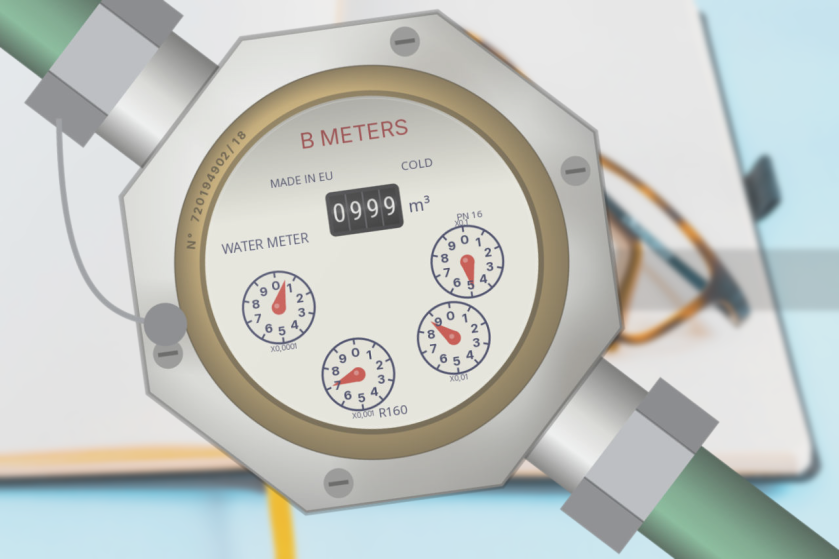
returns 999.4870m³
